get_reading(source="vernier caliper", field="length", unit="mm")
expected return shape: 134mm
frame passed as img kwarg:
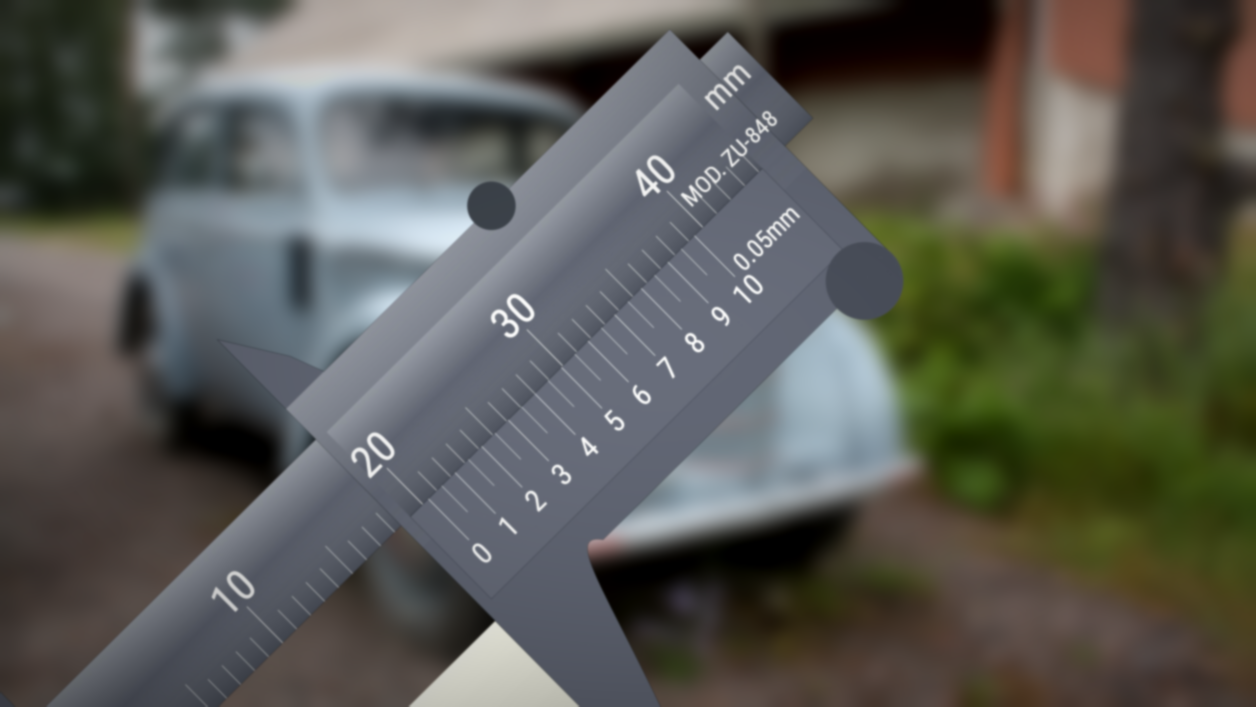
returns 20.4mm
